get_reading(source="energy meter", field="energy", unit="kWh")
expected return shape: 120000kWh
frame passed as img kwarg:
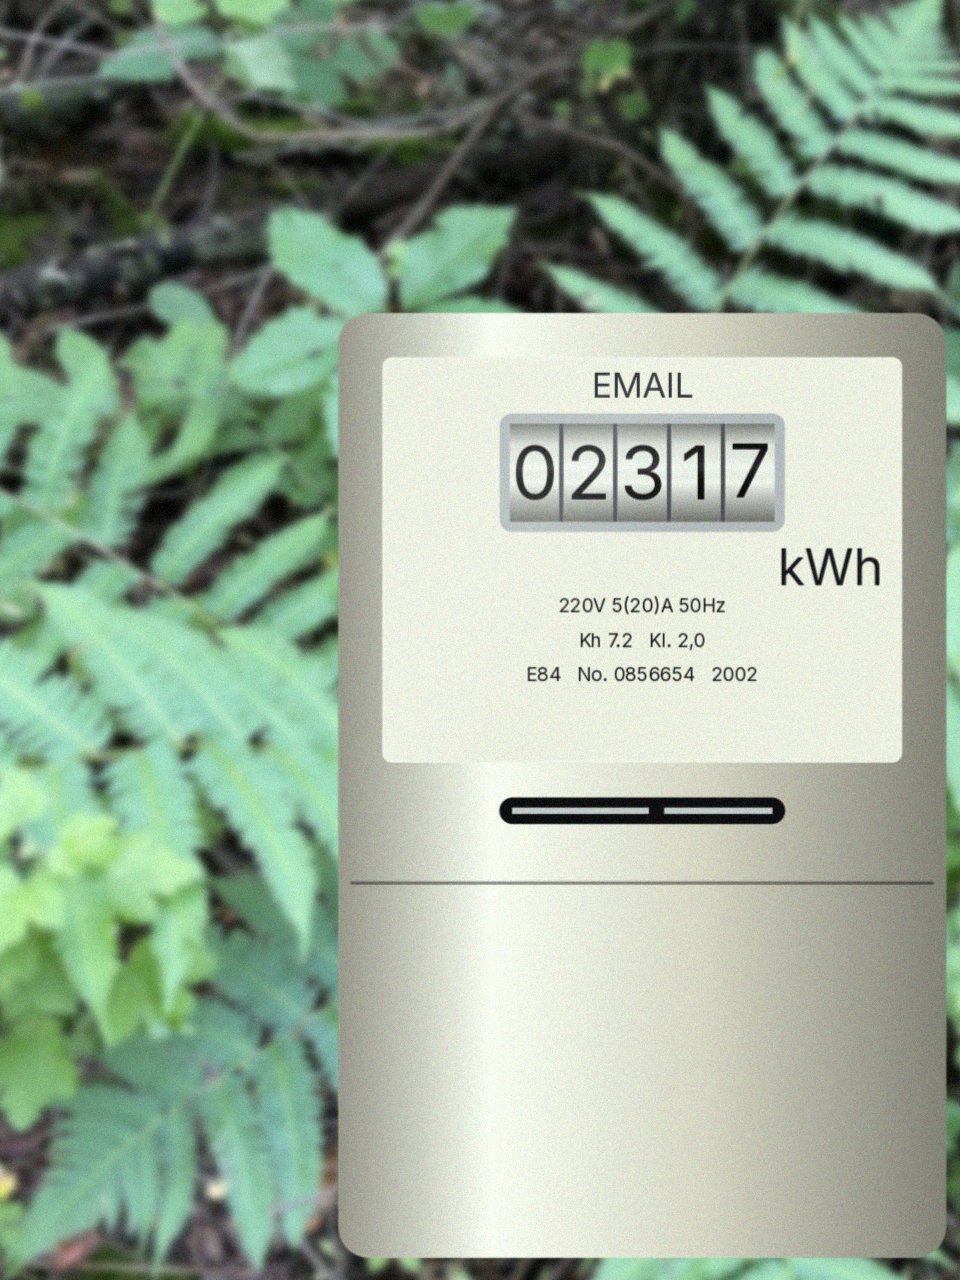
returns 2317kWh
